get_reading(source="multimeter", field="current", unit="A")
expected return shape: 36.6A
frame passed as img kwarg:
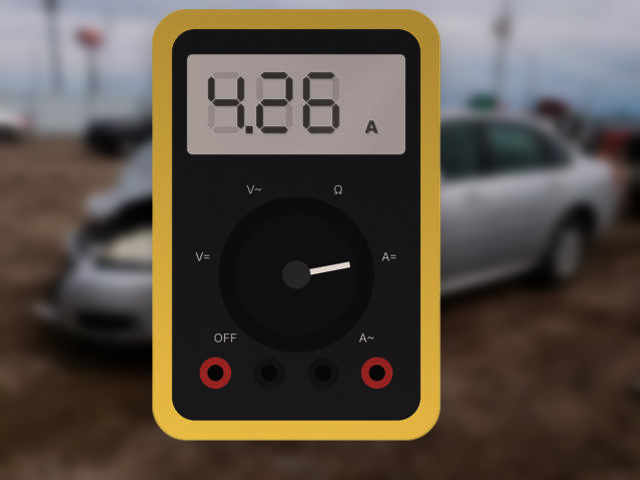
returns 4.26A
